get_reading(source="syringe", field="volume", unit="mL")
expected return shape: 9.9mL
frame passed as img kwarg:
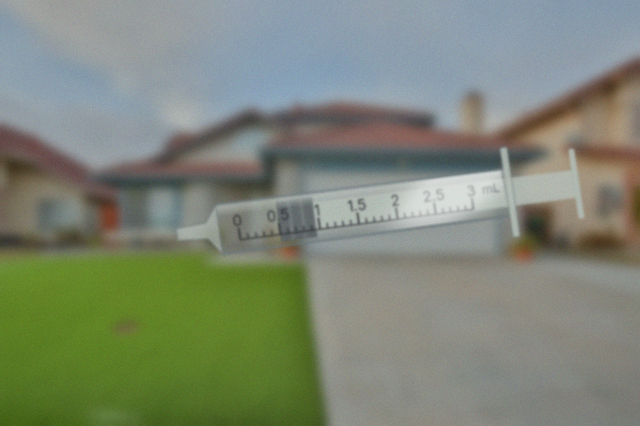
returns 0.5mL
